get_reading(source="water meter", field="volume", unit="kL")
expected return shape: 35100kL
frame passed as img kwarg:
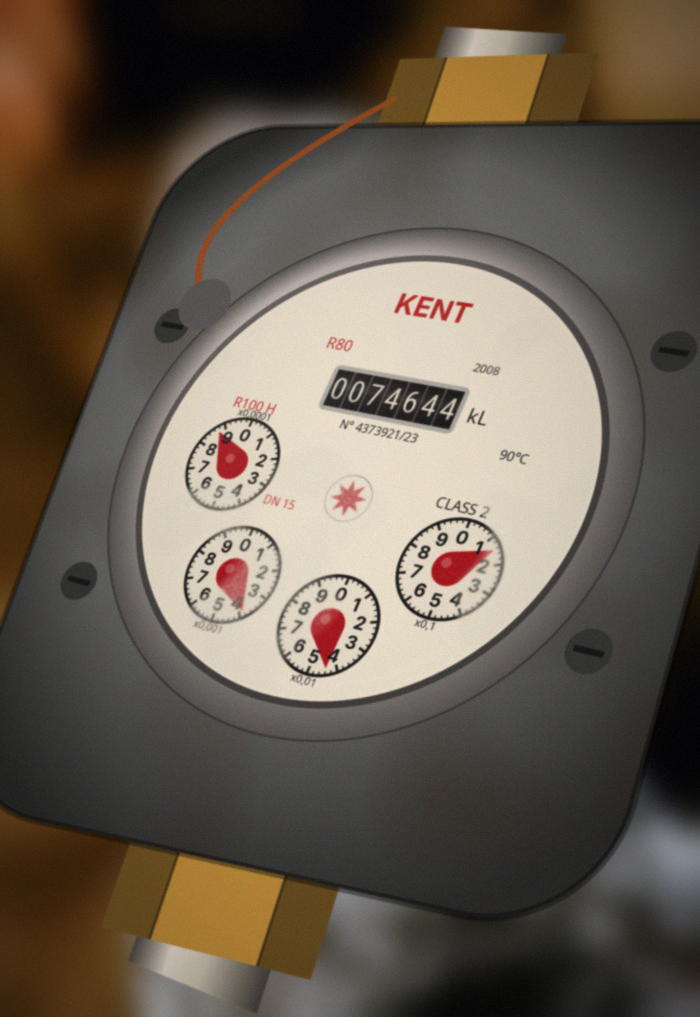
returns 74644.1438kL
